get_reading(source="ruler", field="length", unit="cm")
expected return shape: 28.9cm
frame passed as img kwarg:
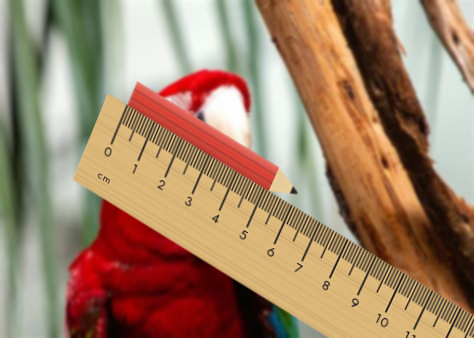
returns 6cm
